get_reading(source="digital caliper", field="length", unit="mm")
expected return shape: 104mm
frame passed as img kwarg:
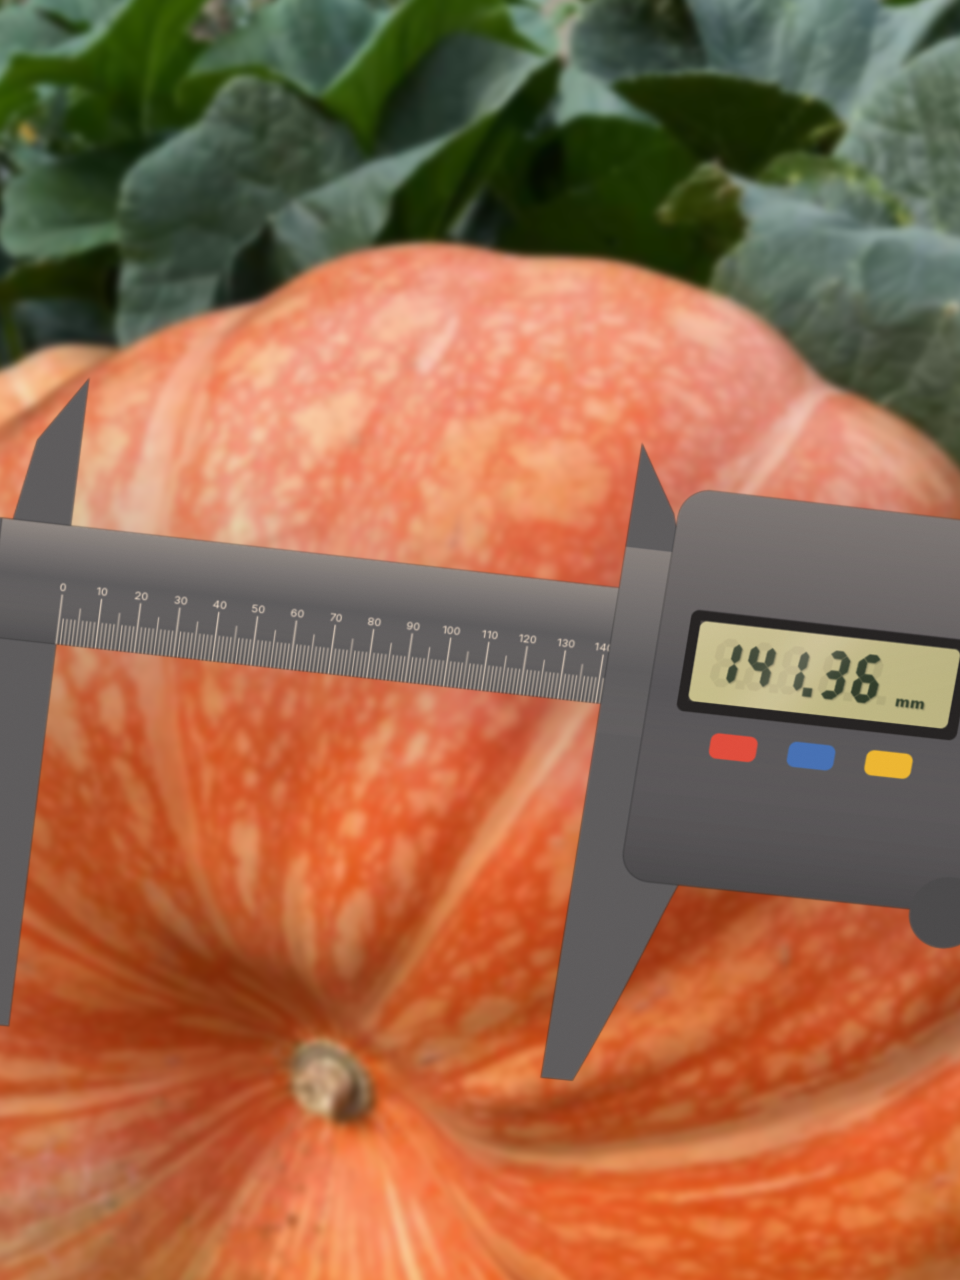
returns 141.36mm
